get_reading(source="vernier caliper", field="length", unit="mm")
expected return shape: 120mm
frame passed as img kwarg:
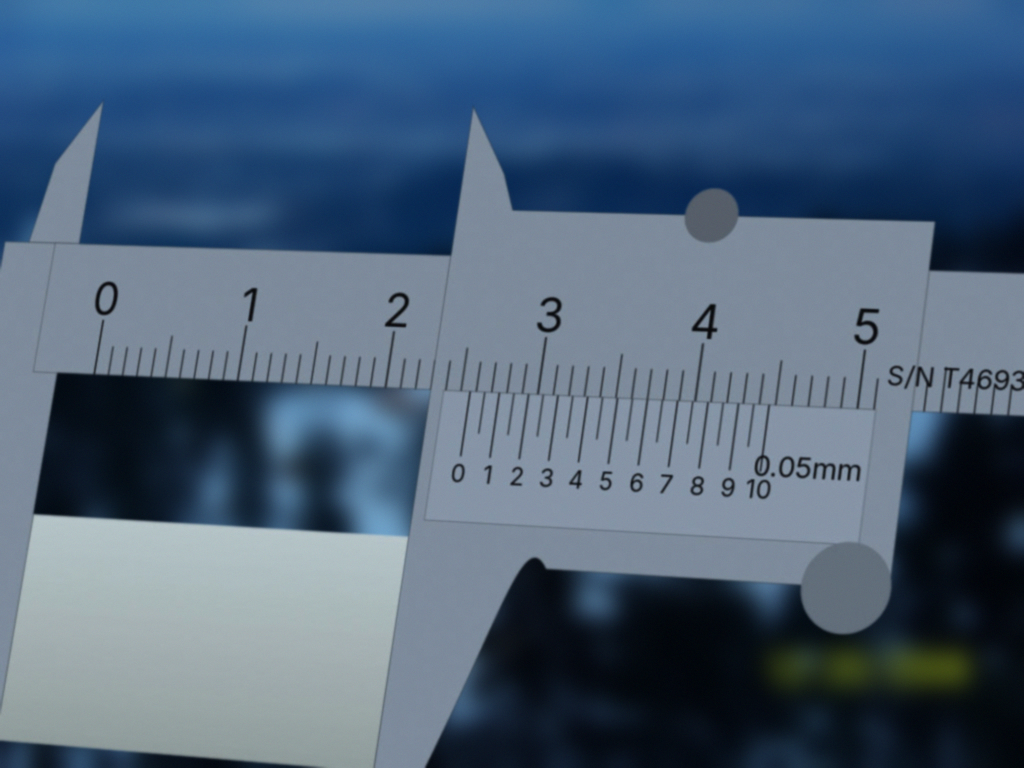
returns 25.6mm
